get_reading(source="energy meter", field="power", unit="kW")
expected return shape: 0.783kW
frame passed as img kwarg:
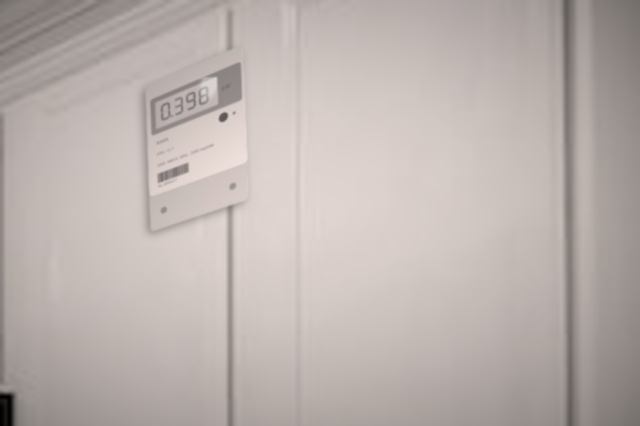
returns 0.398kW
